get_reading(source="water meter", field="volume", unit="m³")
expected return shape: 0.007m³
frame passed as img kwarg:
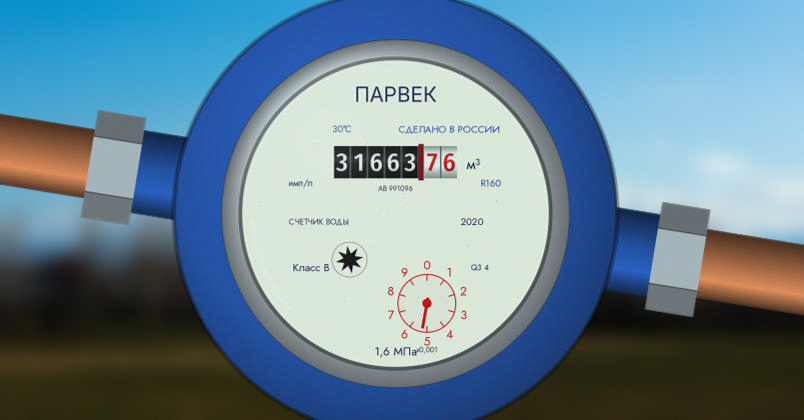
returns 31663.765m³
